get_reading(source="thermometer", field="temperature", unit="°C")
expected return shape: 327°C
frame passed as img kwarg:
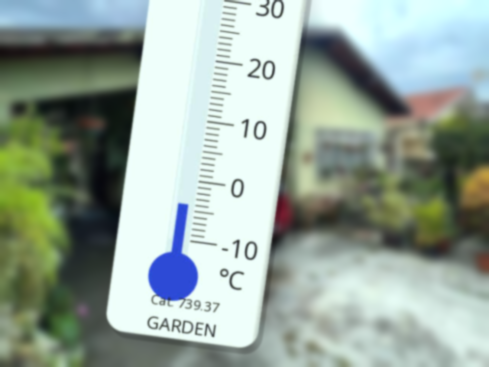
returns -4°C
